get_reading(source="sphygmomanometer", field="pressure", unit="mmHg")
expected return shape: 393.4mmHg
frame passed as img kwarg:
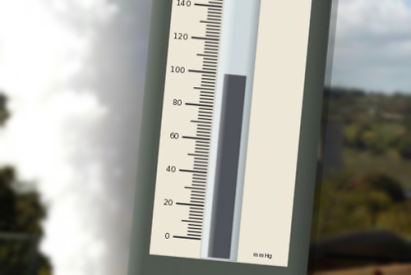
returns 100mmHg
